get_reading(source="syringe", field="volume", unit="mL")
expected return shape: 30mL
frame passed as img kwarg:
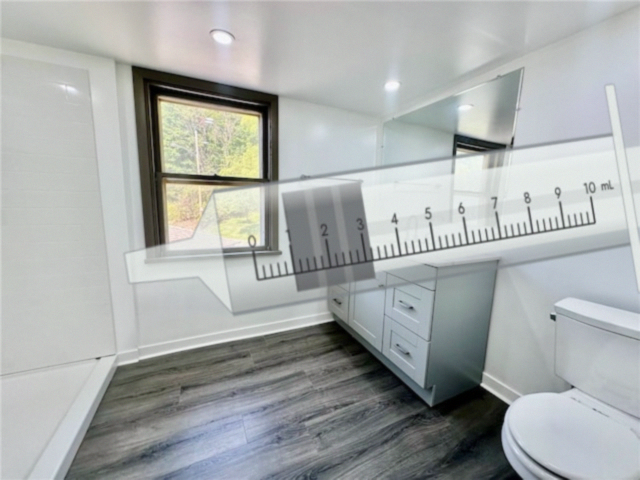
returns 1mL
